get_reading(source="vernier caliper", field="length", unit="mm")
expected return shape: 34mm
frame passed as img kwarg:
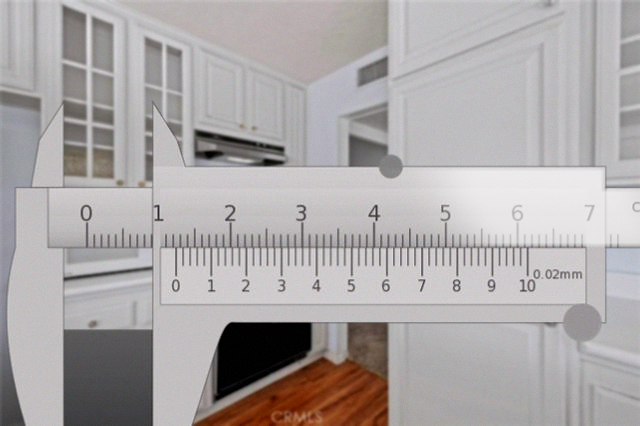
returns 12.4mm
